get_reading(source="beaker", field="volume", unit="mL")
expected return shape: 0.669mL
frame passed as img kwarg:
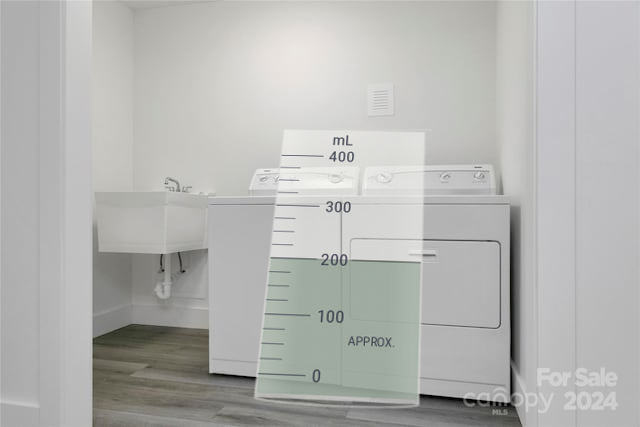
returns 200mL
